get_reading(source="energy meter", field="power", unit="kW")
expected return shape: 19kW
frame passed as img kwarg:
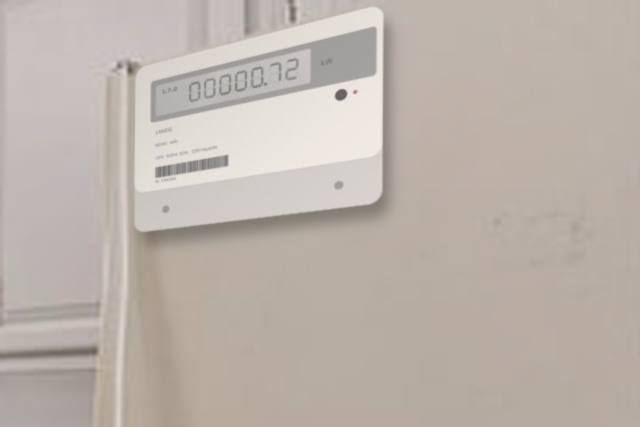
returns 0.72kW
